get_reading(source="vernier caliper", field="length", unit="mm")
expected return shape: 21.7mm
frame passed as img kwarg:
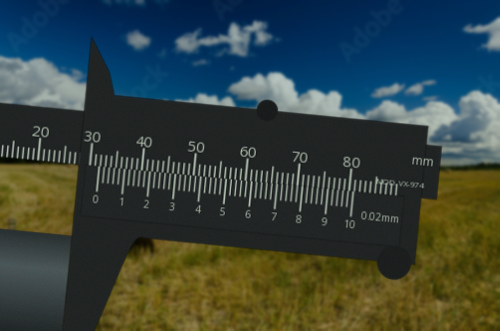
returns 31.8mm
